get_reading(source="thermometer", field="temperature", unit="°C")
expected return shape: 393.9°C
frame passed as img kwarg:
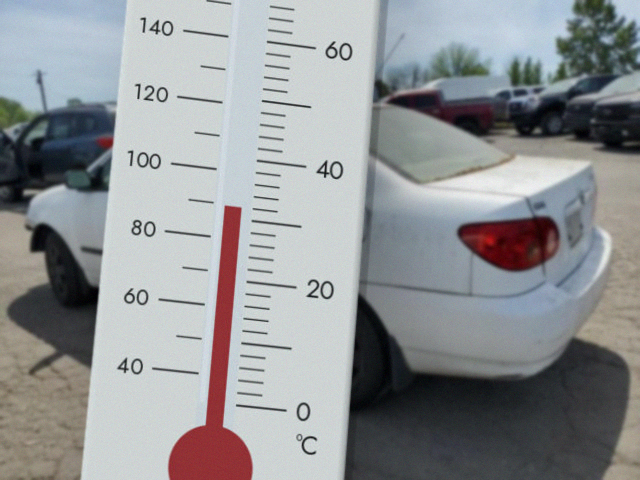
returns 32°C
